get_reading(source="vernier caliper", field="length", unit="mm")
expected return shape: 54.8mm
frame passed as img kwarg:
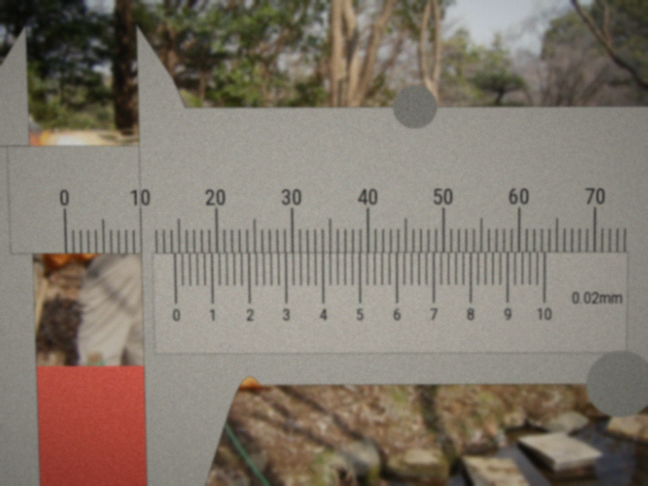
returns 14.4mm
